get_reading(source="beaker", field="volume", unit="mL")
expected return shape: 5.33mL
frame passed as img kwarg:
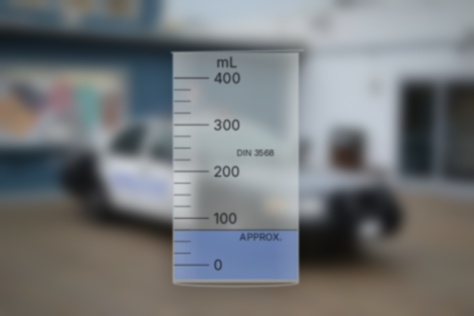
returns 75mL
